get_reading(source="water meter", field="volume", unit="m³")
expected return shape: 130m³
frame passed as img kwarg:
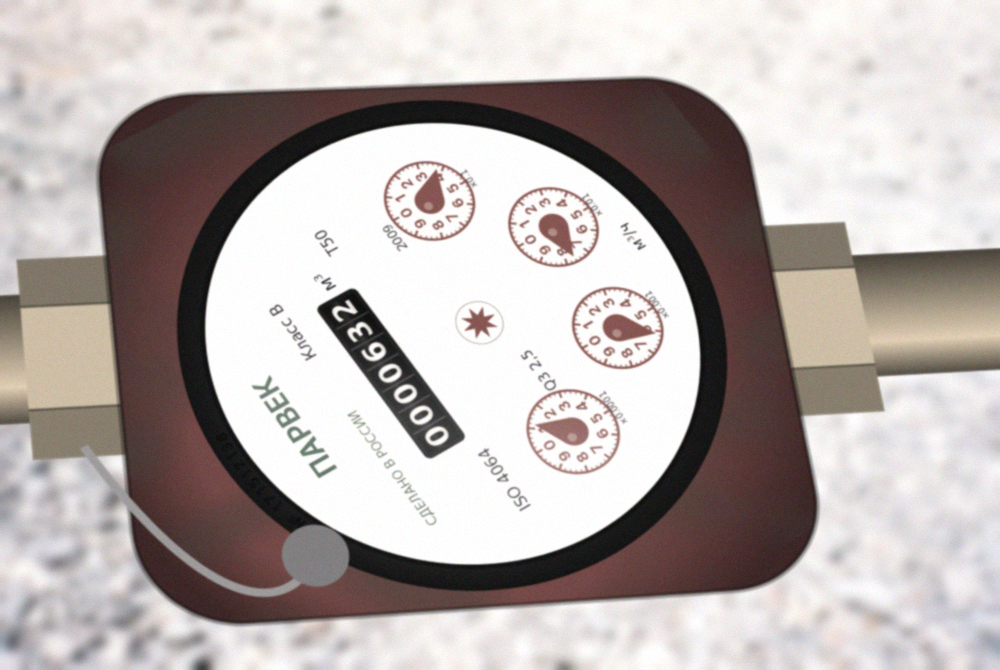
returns 632.3761m³
